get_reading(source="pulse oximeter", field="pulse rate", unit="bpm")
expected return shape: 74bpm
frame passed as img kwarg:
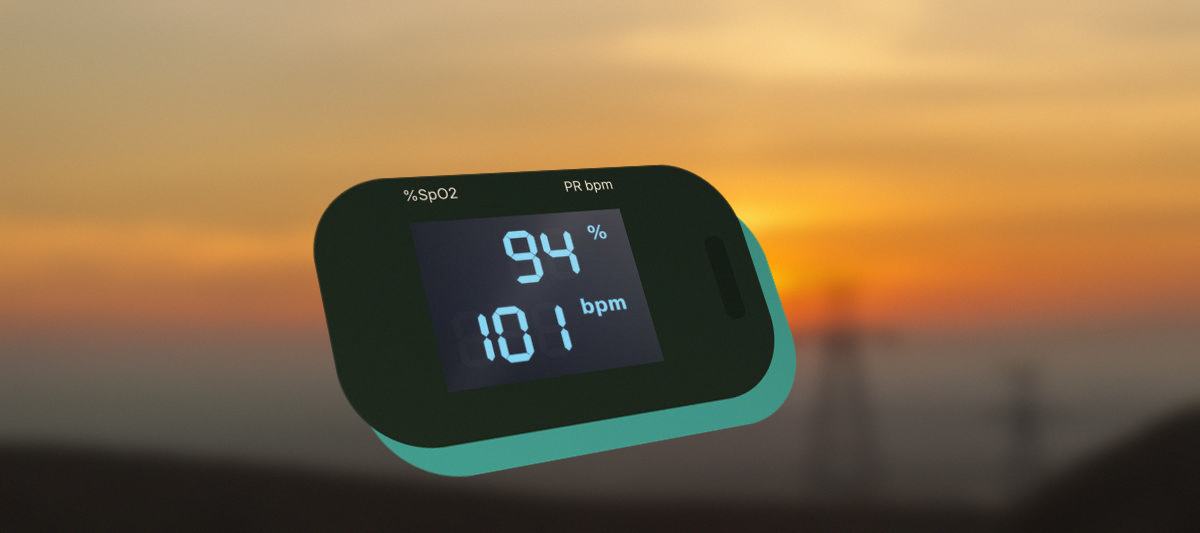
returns 101bpm
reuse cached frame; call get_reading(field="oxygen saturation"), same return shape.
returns 94%
